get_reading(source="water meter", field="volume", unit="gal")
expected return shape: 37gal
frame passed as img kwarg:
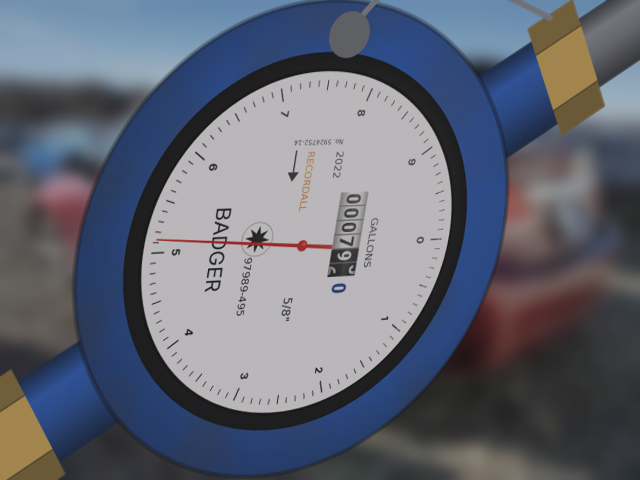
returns 7955.1gal
